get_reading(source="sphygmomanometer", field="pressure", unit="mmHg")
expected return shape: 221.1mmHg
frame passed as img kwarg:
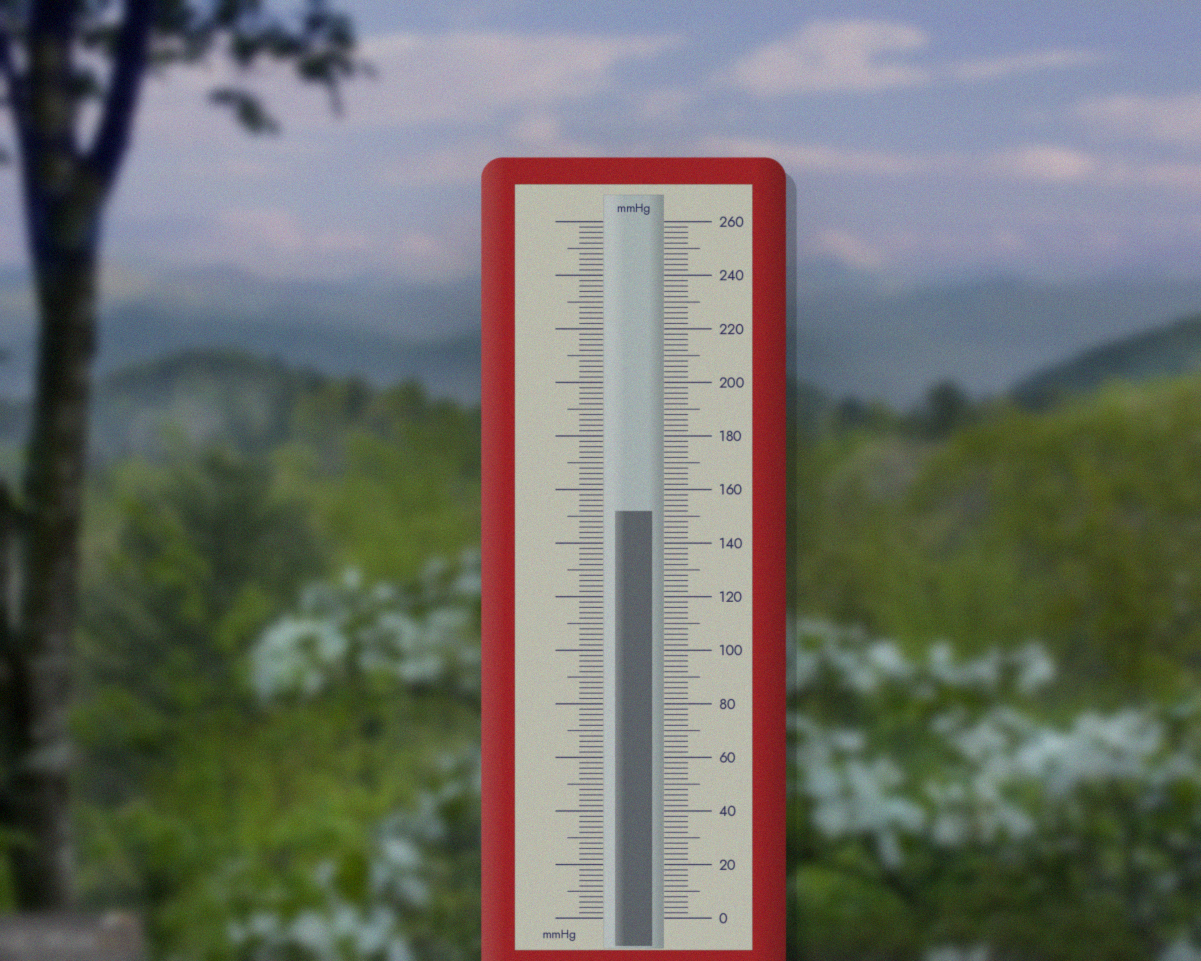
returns 152mmHg
